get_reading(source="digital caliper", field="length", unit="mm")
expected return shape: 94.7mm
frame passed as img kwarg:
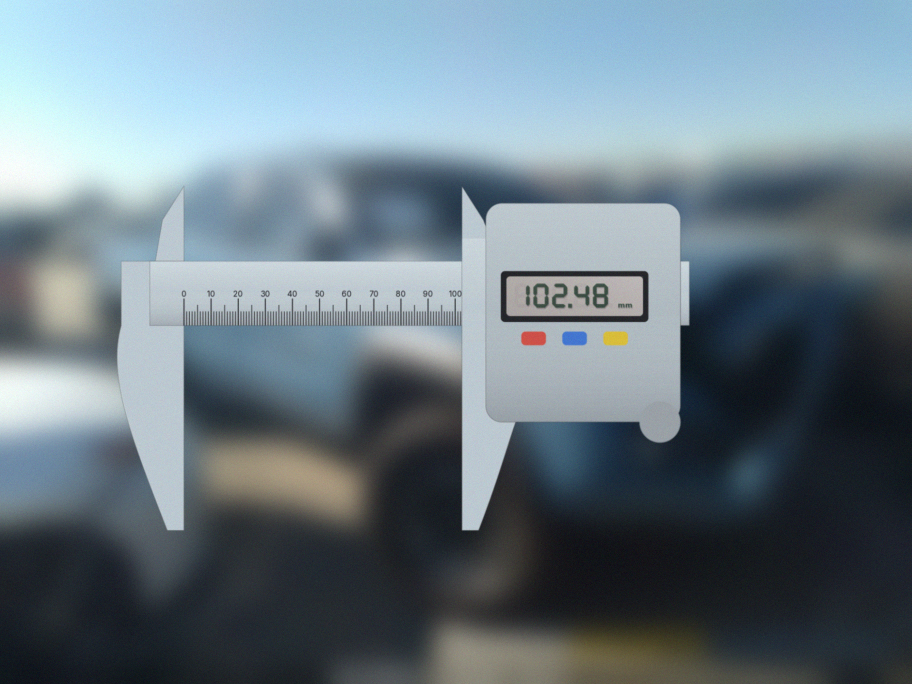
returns 102.48mm
